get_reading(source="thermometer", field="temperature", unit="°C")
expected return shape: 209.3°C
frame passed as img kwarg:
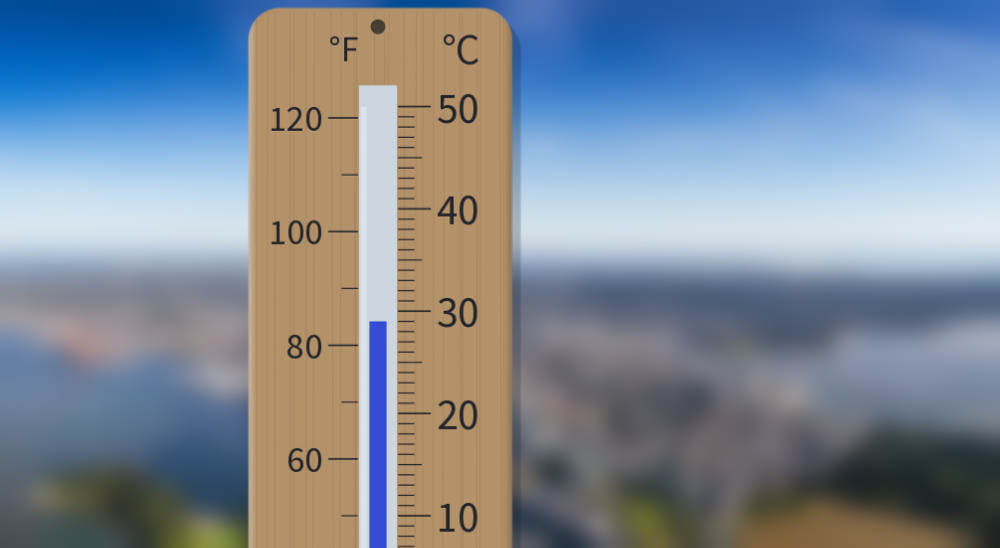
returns 29°C
